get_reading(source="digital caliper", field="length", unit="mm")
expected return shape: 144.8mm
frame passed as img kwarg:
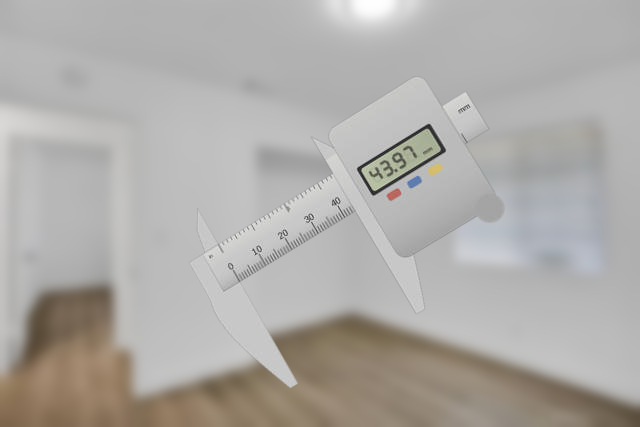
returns 43.97mm
